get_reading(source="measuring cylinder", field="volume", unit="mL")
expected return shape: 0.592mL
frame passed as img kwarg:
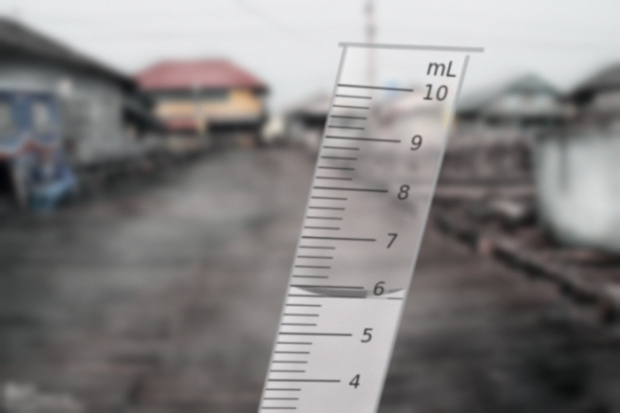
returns 5.8mL
